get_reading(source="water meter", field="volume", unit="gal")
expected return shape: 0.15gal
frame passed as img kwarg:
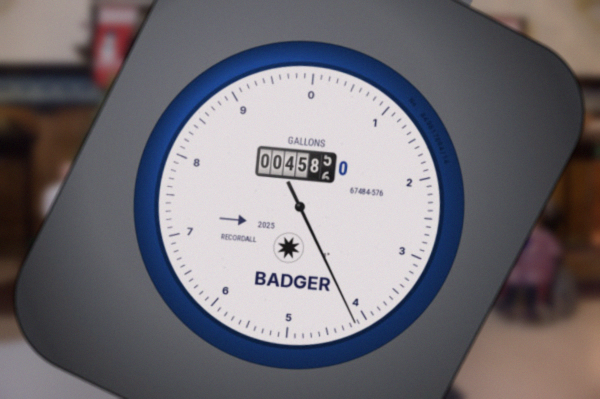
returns 45854.1gal
